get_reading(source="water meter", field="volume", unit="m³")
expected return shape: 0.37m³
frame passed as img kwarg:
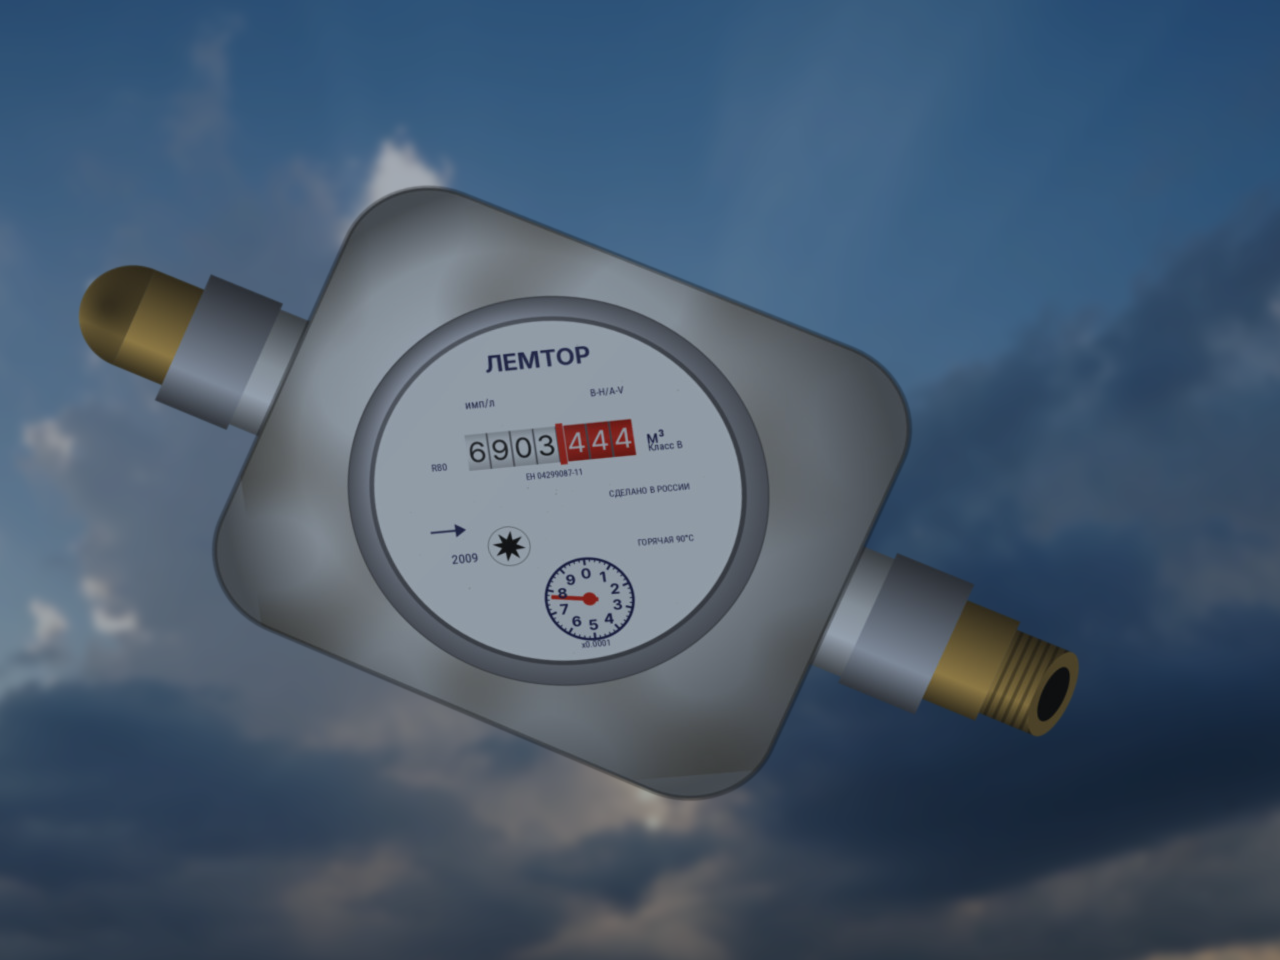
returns 6903.4447m³
